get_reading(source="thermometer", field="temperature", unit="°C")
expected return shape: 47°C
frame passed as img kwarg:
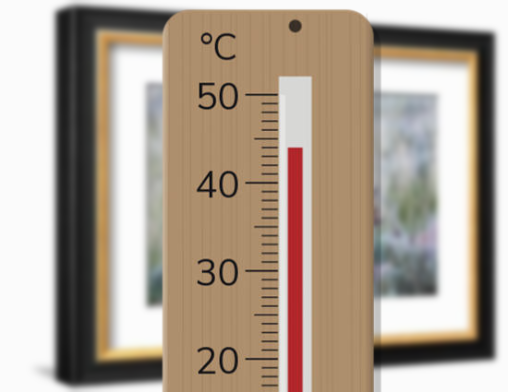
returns 44°C
